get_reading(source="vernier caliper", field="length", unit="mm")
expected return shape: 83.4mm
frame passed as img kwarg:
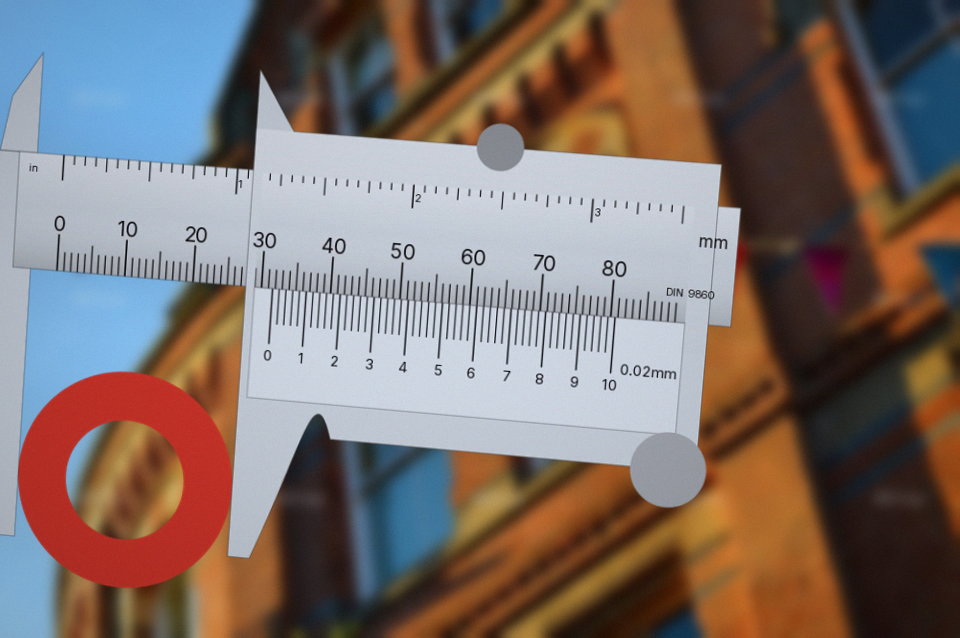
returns 31.6mm
